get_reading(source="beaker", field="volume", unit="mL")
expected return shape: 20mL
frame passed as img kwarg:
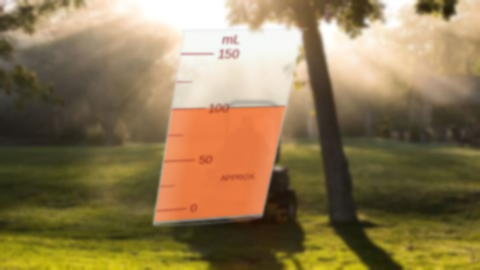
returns 100mL
